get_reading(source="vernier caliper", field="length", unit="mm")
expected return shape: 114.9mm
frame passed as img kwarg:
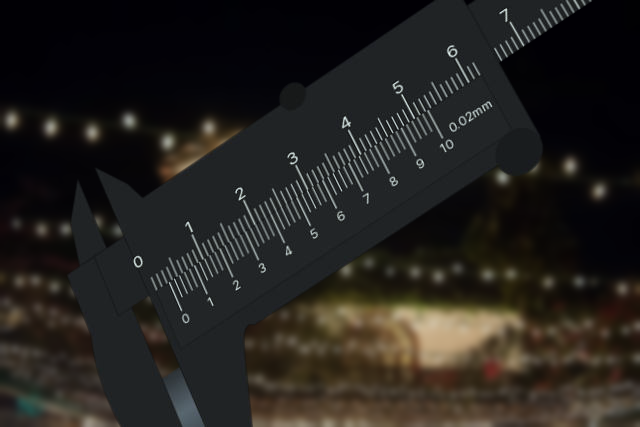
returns 3.4mm
